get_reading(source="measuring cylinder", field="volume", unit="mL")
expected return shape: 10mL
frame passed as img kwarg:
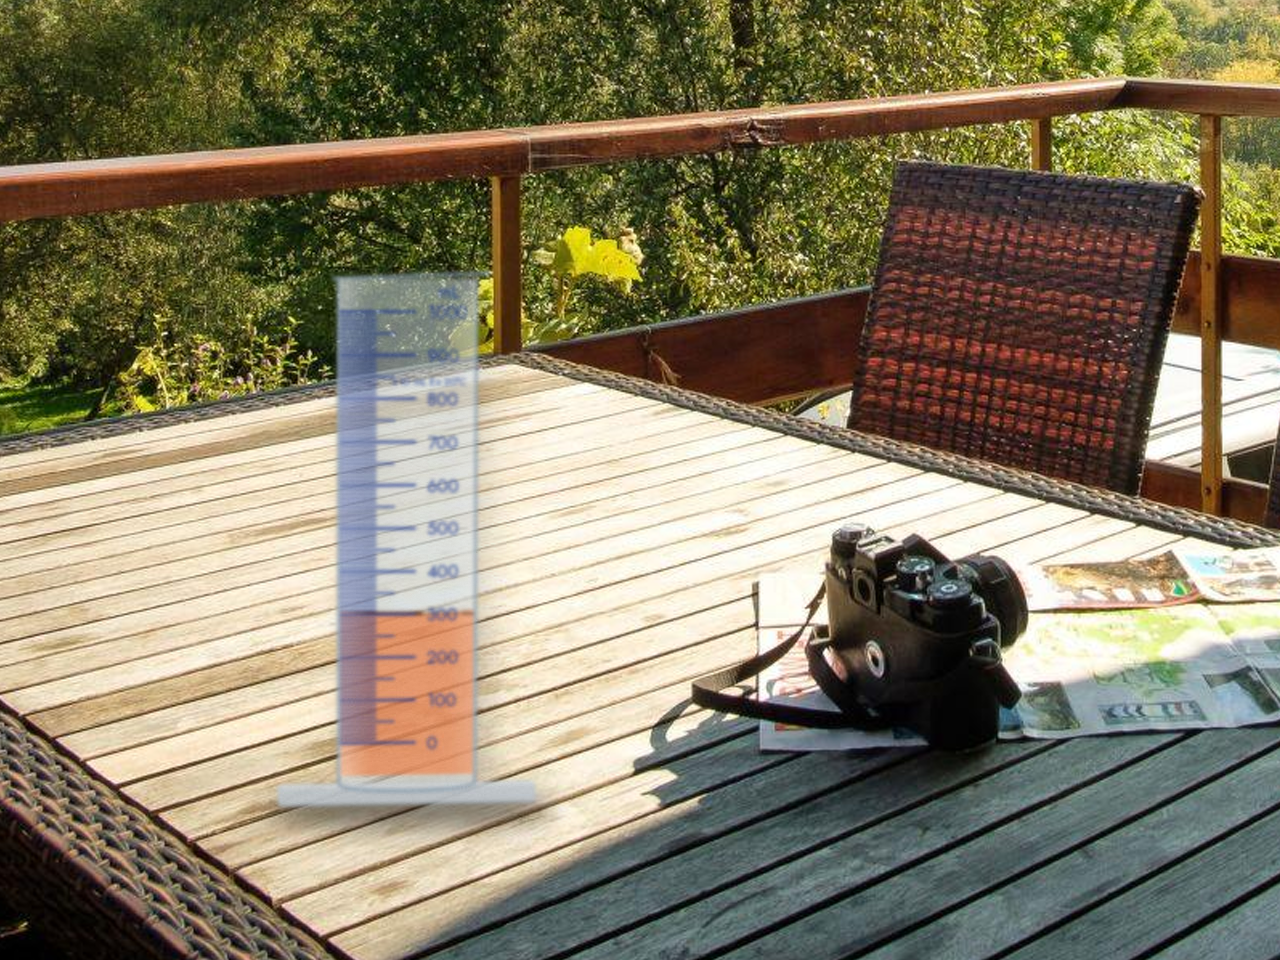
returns 300mL
